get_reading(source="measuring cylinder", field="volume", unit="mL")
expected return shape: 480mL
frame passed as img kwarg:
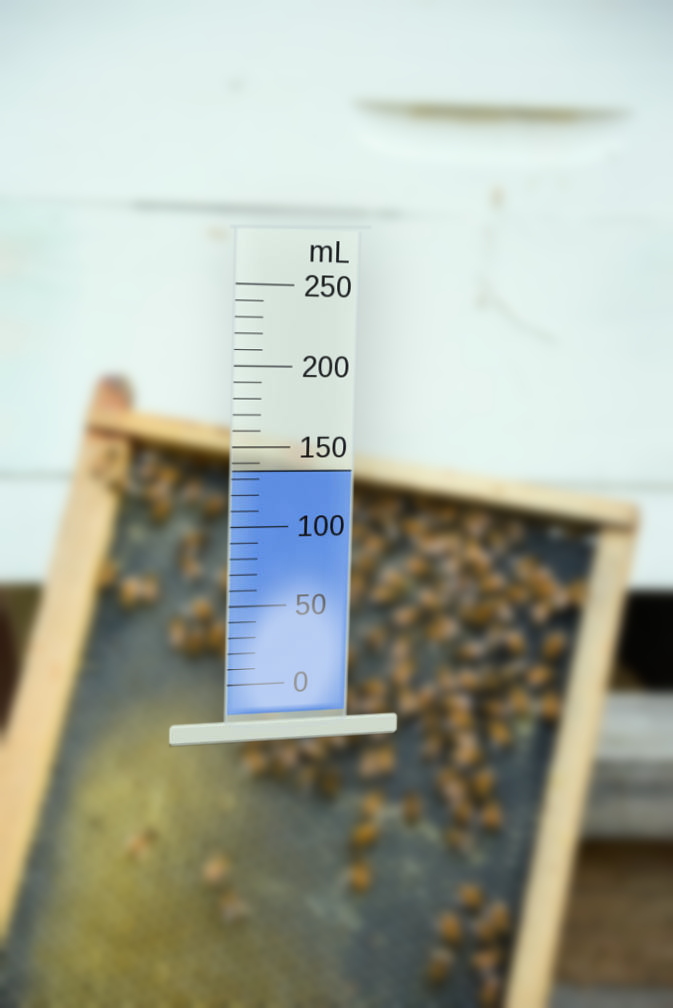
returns 135mL
